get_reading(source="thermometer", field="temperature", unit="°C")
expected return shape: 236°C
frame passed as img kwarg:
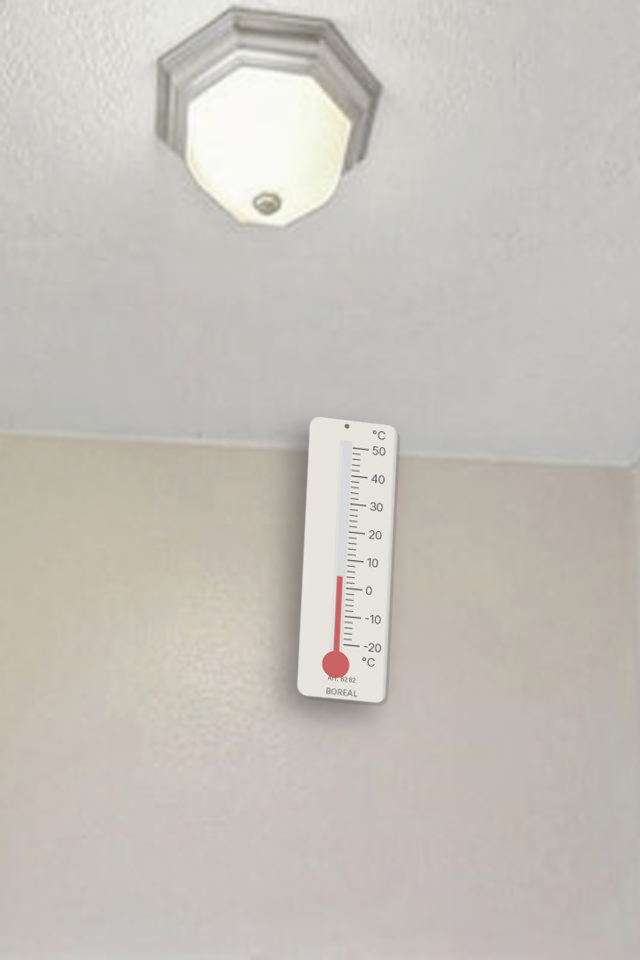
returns 4°C
